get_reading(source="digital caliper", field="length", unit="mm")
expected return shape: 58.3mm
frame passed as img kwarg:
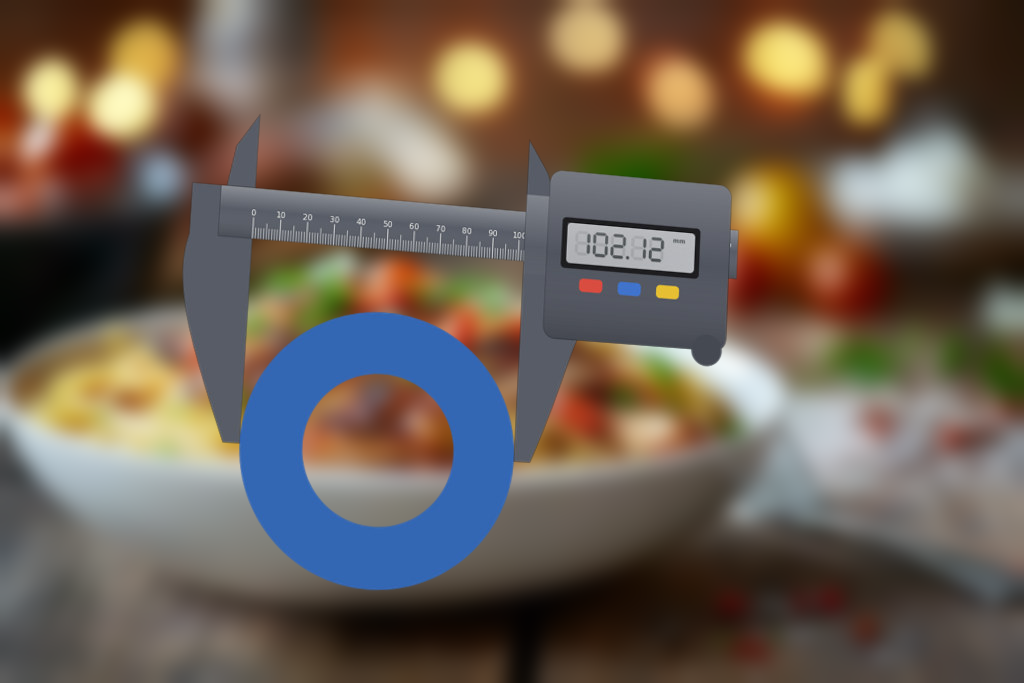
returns 102.12mm
